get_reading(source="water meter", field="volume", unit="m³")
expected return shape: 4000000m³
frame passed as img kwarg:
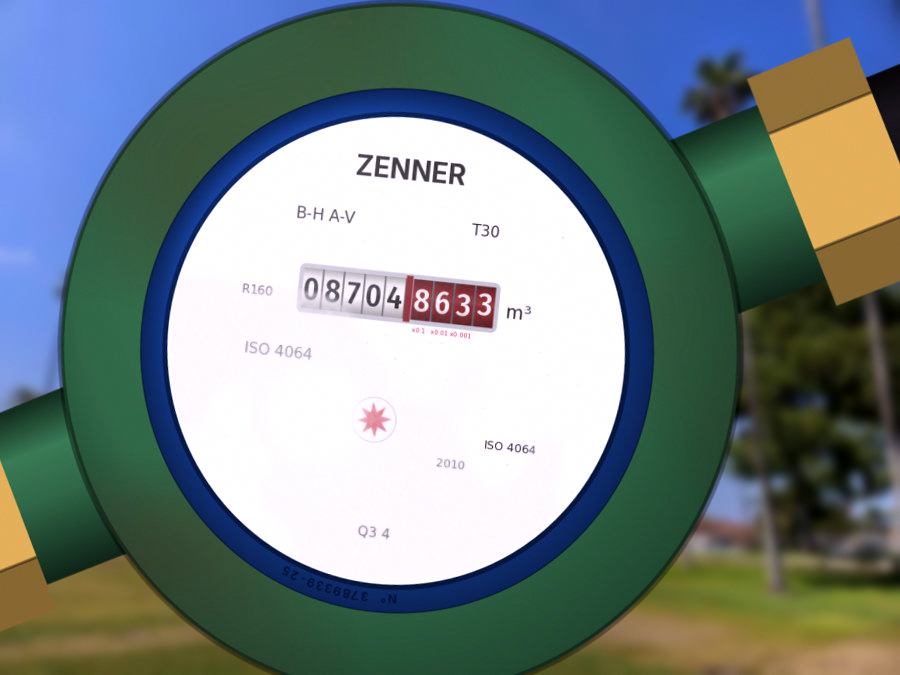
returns 8704.8633m³
